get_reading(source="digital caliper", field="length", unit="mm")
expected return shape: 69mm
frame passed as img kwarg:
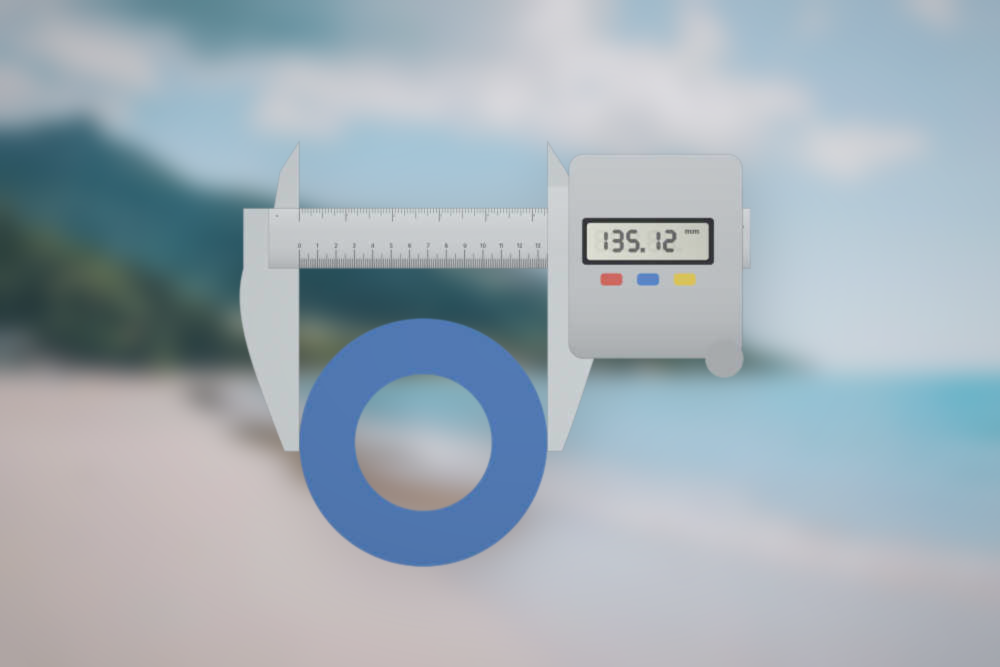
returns 135.12mm
